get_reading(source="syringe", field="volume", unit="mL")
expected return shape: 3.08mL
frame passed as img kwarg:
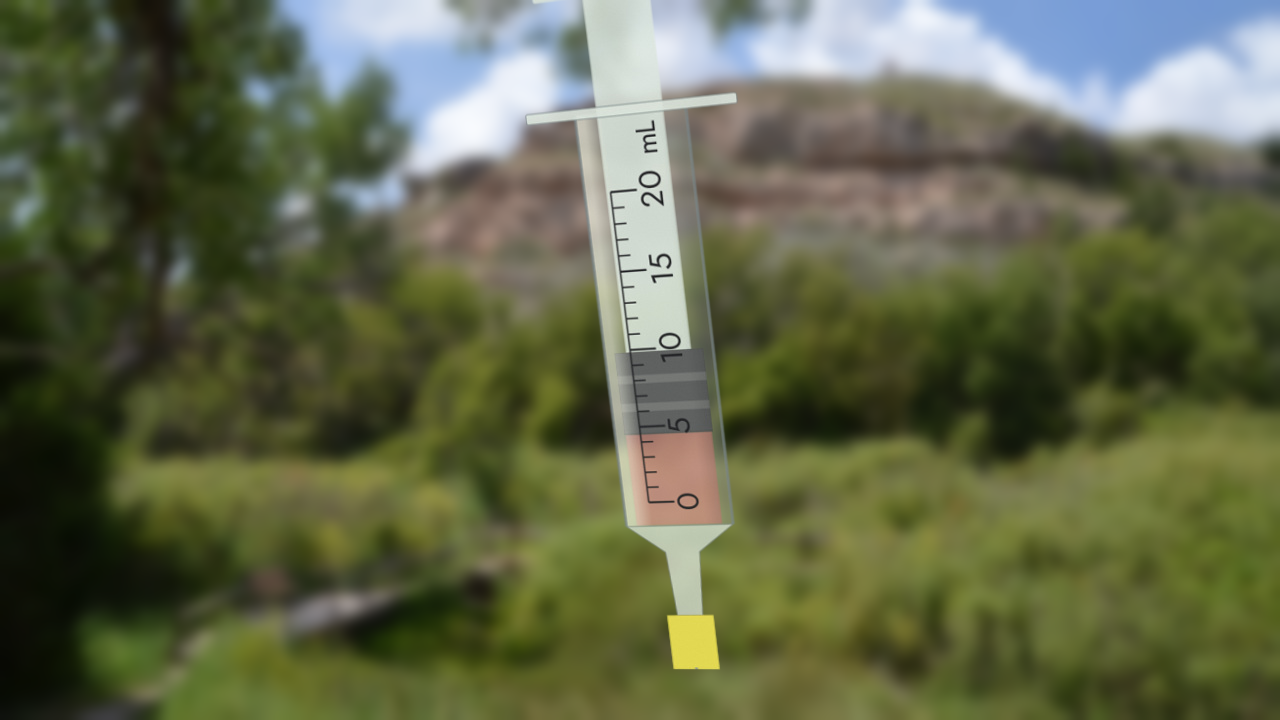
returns 4.5mL
